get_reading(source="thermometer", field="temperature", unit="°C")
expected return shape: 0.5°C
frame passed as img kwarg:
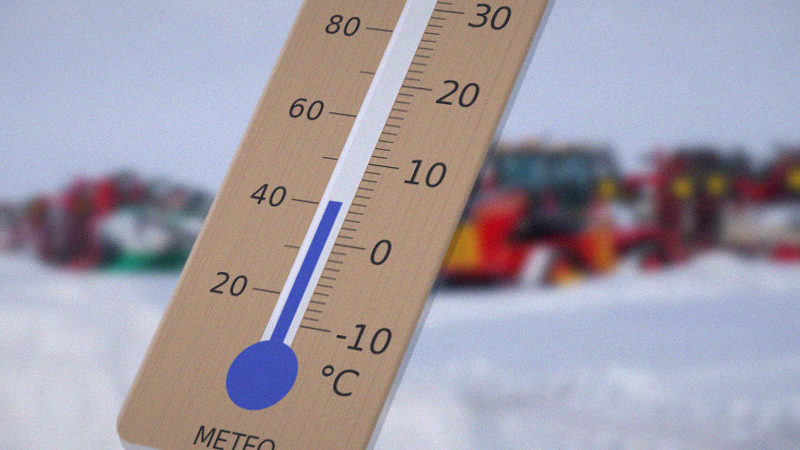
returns 5°C
